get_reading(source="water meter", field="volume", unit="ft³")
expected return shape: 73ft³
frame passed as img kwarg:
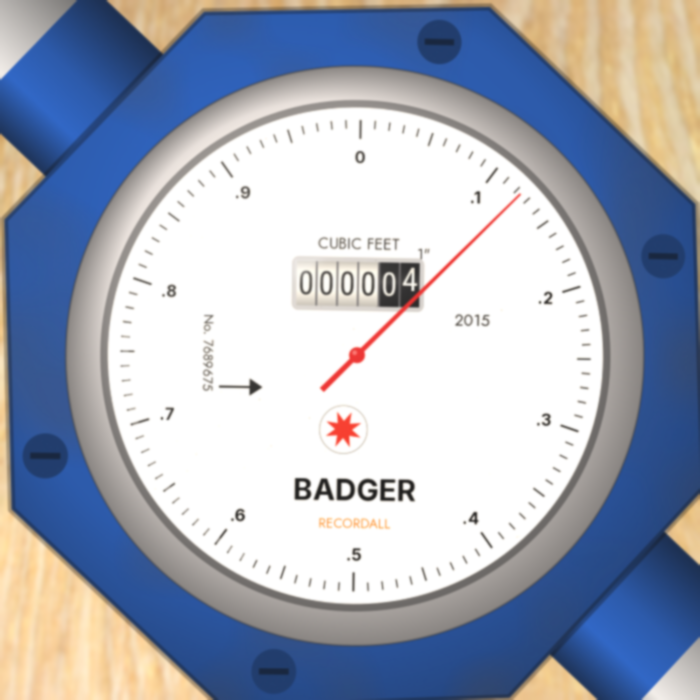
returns 4.12ft³
